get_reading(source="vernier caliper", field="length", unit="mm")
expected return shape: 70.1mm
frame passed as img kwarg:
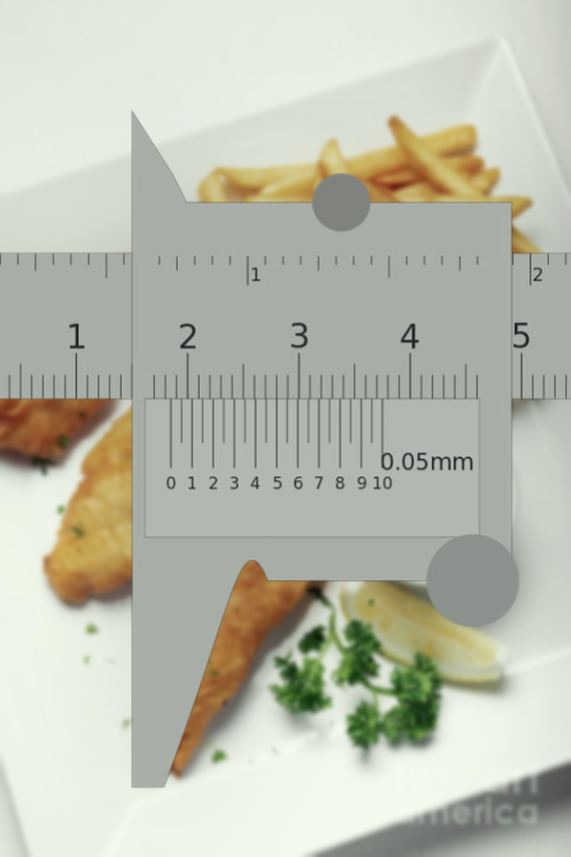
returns 18.5mm
